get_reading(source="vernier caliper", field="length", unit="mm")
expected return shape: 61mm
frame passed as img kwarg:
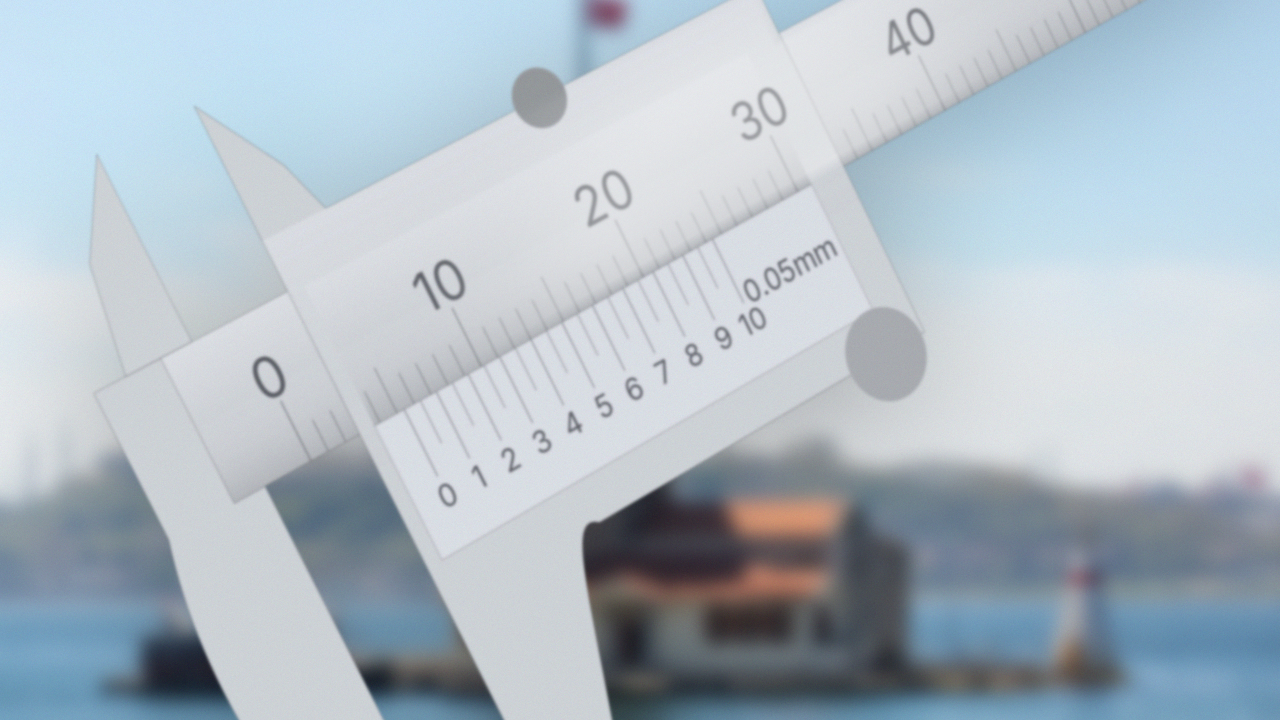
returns 5.4mm
